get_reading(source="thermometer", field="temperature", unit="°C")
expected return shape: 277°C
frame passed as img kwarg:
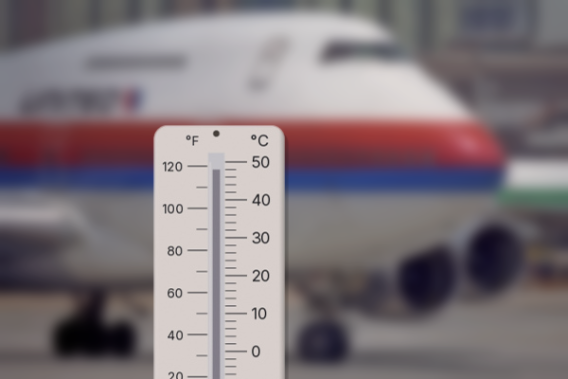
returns 48°C
